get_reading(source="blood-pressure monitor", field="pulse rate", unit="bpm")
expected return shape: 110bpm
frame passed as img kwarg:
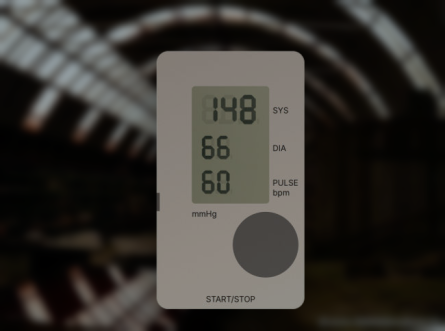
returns 60bpm
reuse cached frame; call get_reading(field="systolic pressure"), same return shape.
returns 148mmHg
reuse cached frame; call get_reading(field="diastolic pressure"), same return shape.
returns 66mmHg
